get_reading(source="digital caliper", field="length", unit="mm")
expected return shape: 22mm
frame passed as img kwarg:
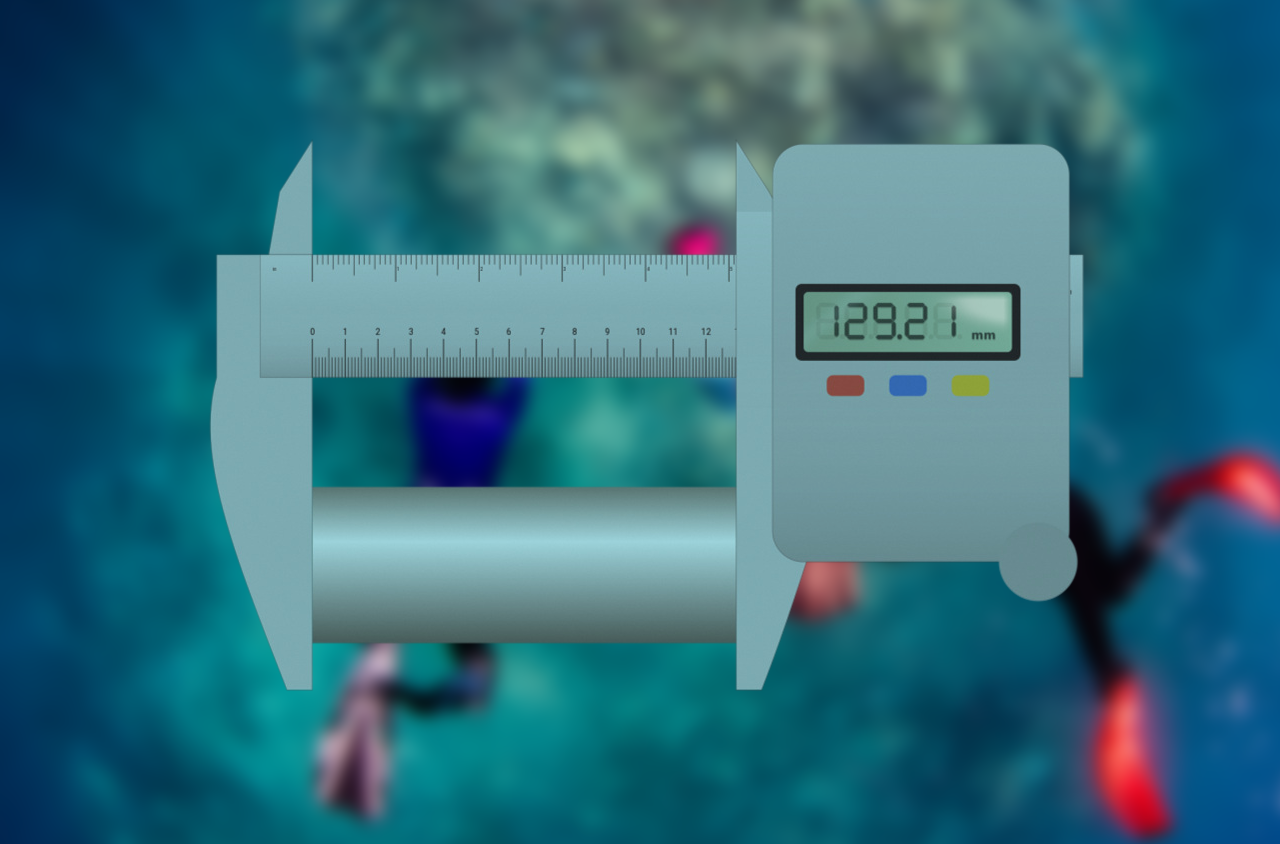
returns 129.21mm
